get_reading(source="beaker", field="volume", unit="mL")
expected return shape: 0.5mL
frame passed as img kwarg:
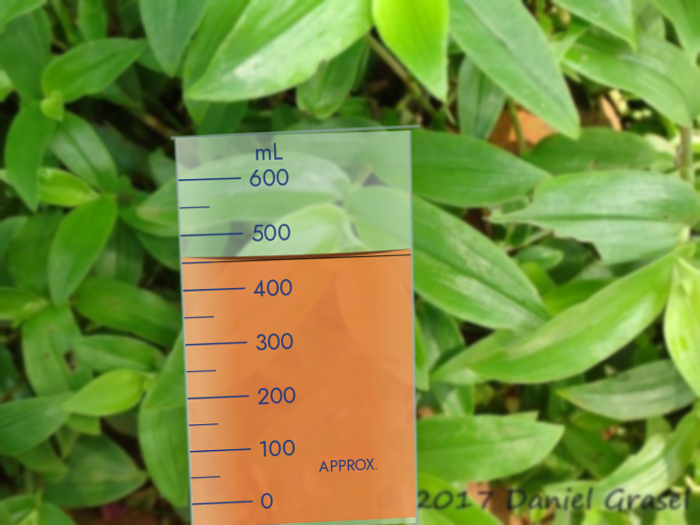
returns 450mL
